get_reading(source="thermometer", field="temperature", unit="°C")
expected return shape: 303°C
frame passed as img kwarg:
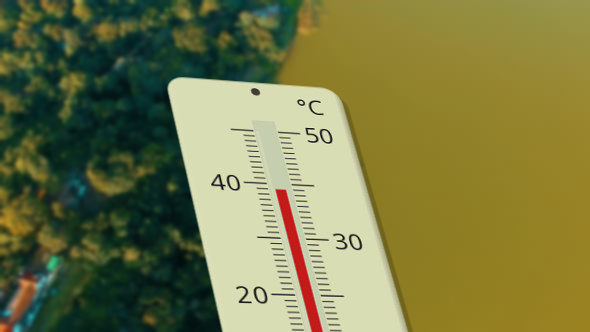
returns 39°C
